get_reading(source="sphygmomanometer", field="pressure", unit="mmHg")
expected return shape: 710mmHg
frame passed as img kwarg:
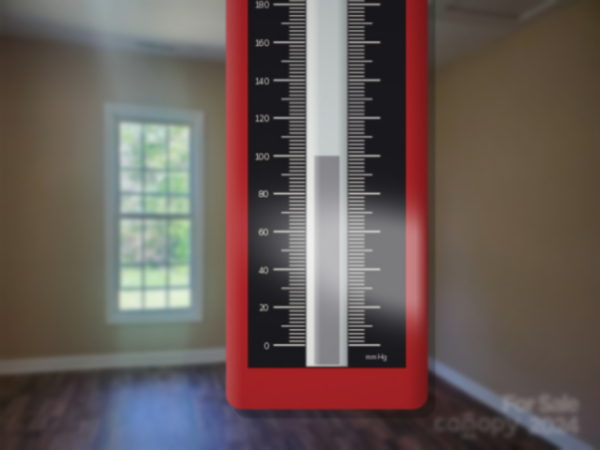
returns 100mmHg
